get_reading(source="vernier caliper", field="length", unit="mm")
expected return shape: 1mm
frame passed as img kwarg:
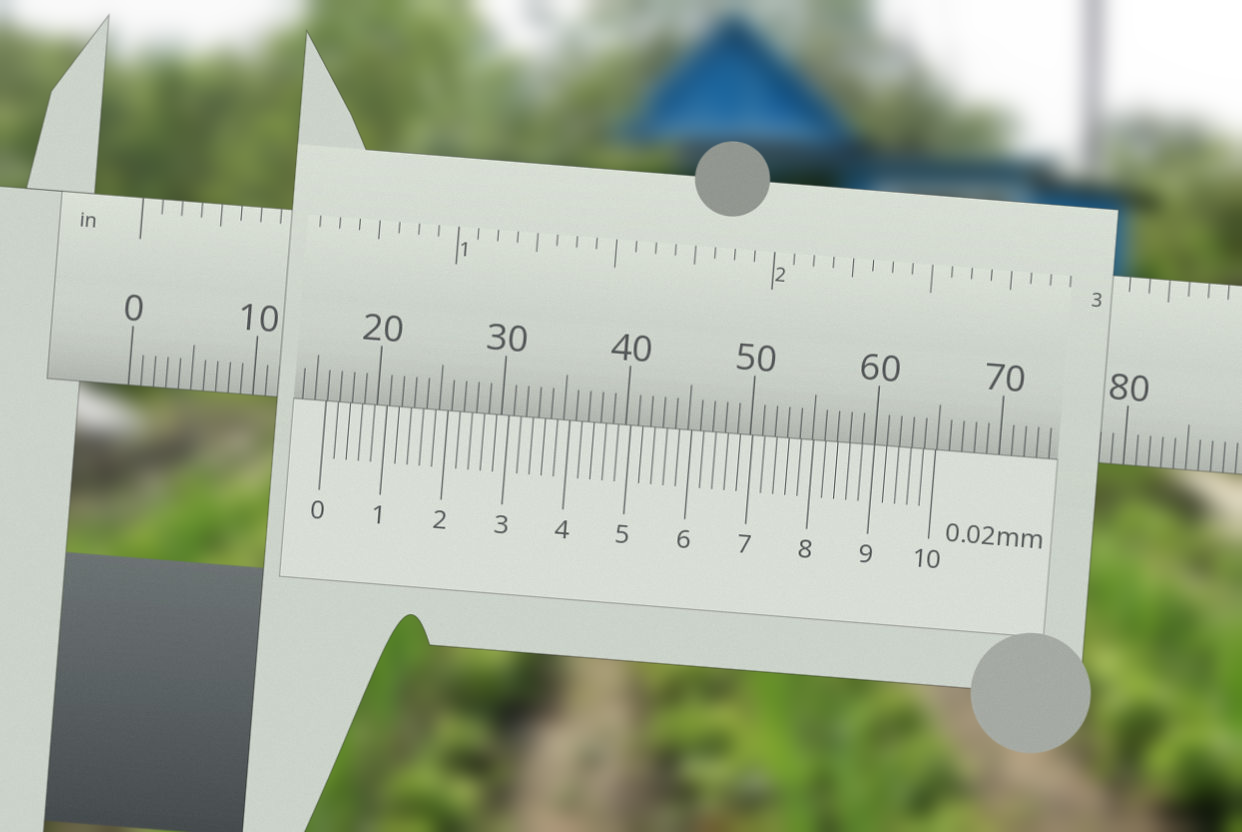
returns 15.9mm
